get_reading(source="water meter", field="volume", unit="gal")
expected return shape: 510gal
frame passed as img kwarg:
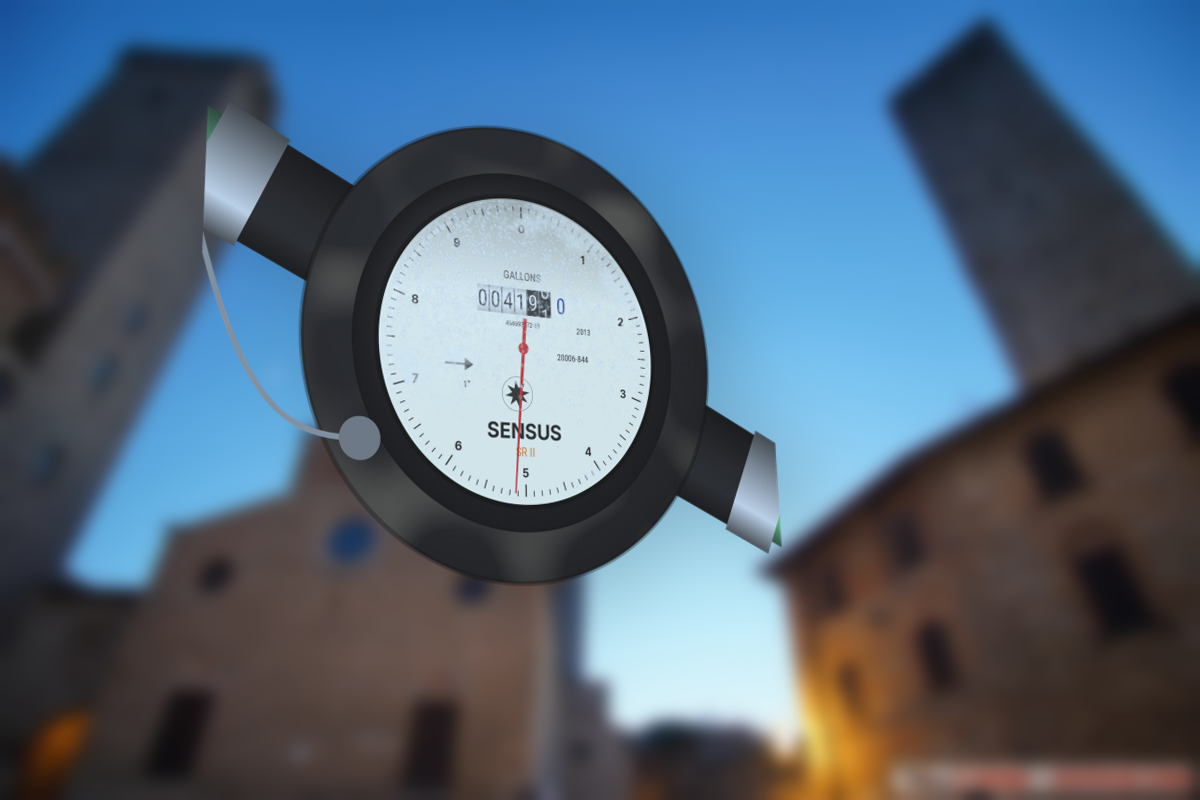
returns 41905.1gal
